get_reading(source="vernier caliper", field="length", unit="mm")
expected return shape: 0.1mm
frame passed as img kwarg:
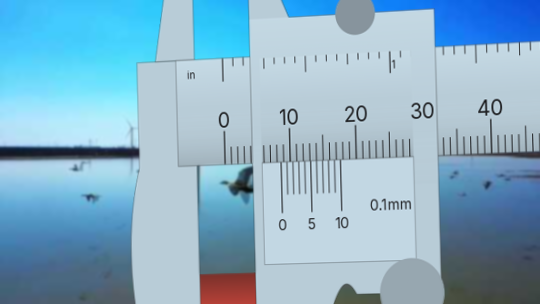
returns 8.6mm
